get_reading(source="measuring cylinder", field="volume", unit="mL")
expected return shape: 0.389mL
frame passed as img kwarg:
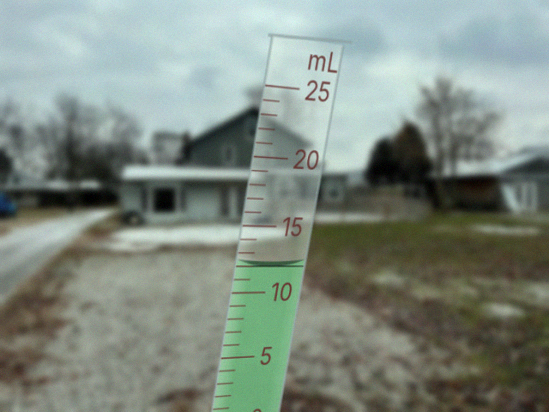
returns 12mL
